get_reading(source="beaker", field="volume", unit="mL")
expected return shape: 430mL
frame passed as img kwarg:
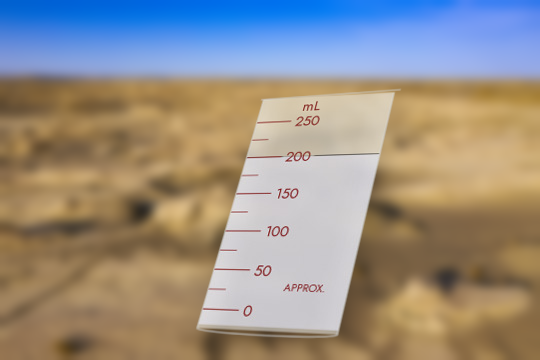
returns 200mL
